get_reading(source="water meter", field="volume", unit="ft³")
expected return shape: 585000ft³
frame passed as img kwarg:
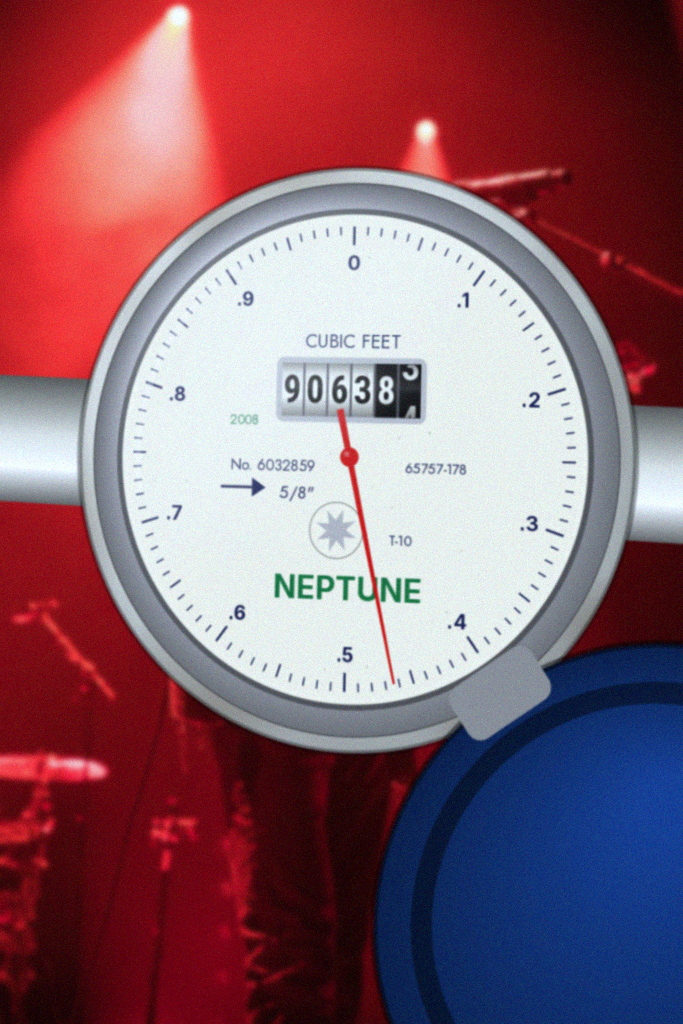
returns 906383.46ft³
